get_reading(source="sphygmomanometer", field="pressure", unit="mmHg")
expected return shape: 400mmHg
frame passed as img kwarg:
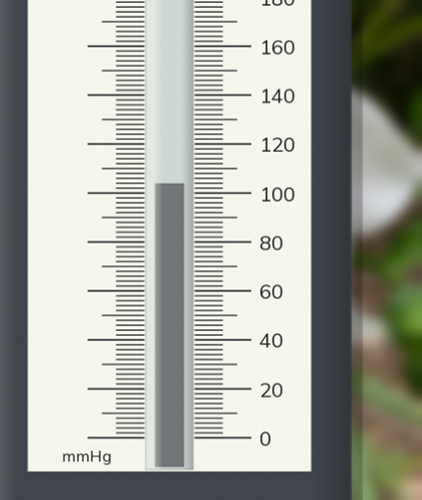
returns 104mmHg
